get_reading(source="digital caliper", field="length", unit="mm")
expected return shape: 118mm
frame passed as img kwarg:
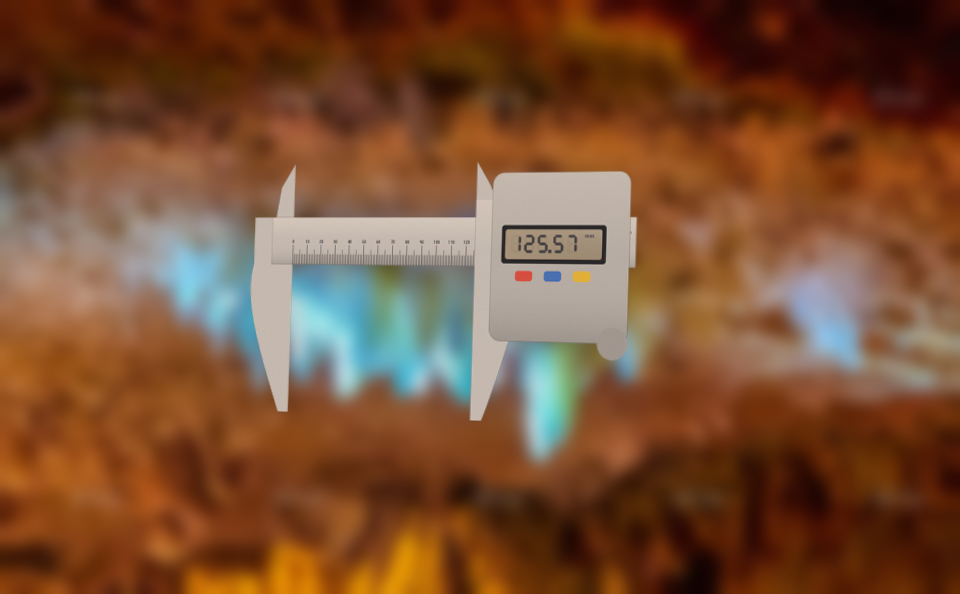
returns 125.57mm
